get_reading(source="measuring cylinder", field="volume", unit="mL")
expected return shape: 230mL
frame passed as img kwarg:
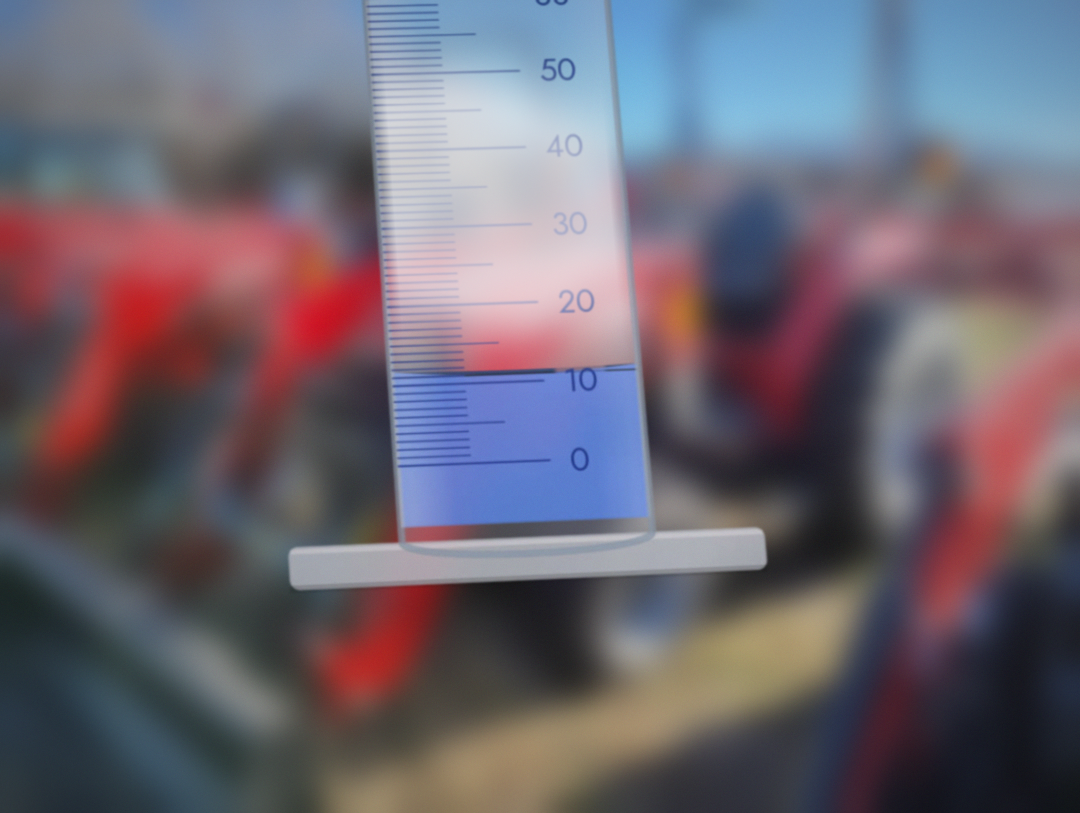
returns 11mL
